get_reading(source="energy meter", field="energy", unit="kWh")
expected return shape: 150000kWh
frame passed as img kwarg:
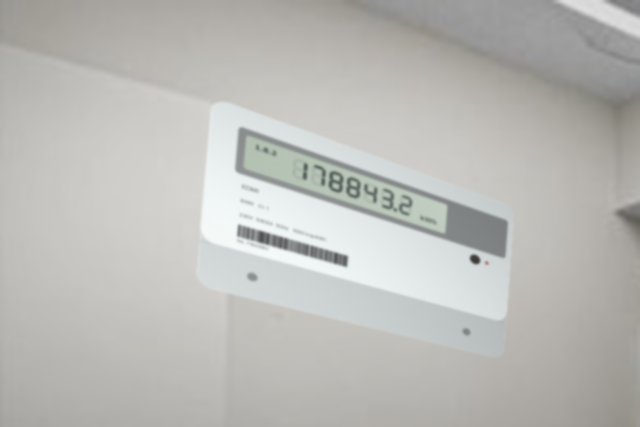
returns 178843.2kWh
